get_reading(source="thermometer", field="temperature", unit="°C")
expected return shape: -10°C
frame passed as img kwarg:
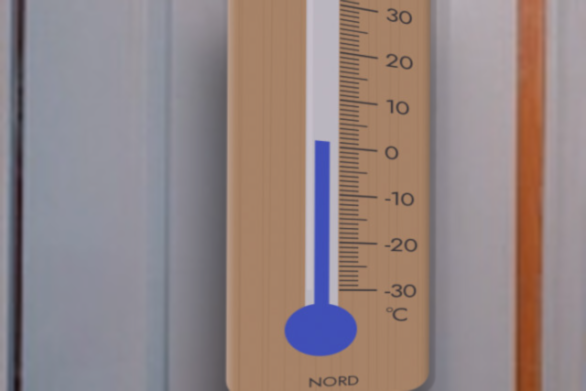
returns 1°C
